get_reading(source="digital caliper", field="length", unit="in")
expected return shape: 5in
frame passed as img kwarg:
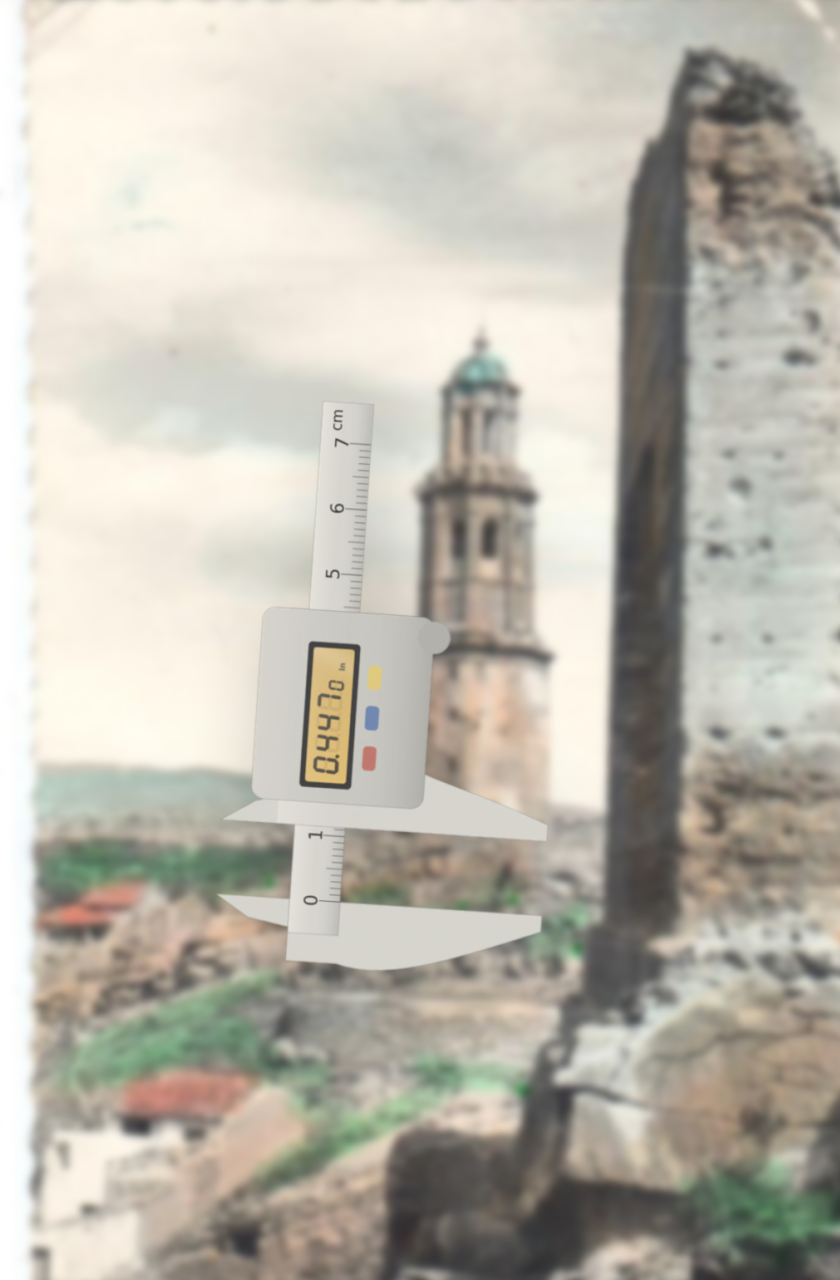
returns 0.4470in
